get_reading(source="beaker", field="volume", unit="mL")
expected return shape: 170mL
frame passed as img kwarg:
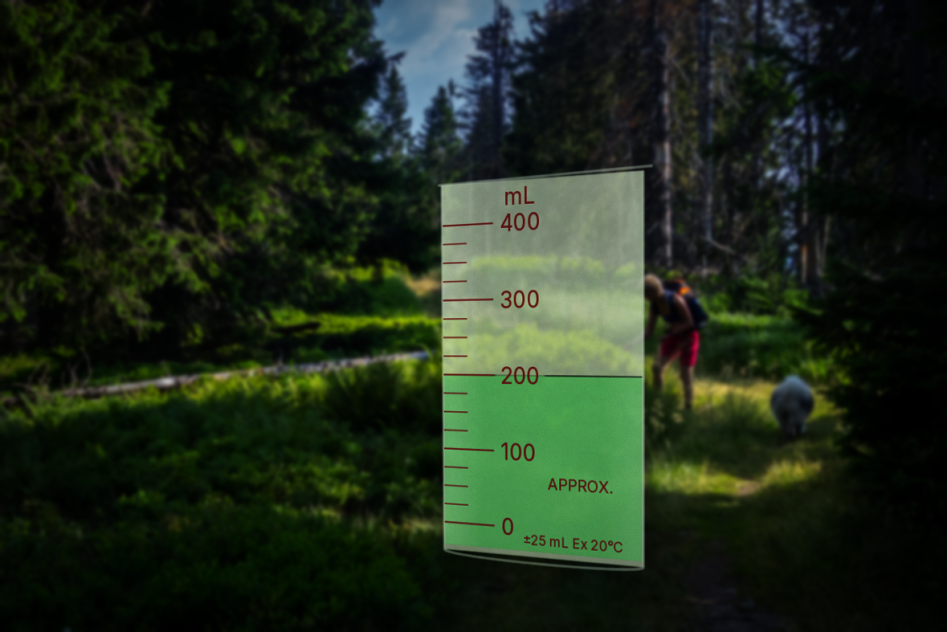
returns 200mL
